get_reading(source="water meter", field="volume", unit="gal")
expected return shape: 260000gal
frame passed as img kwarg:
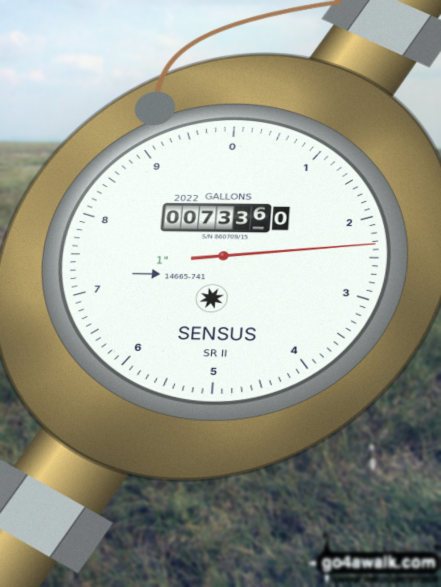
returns 73362.3gal
